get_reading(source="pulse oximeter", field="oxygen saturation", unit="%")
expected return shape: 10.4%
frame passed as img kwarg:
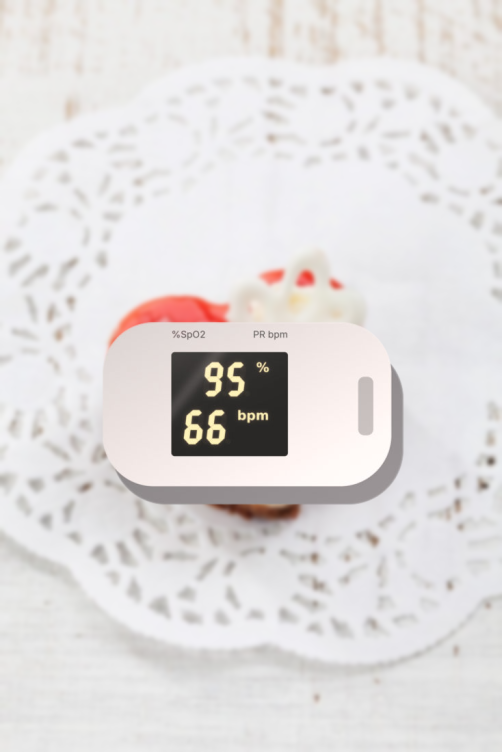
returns 95%
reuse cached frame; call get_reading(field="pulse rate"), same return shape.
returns 66bpm
